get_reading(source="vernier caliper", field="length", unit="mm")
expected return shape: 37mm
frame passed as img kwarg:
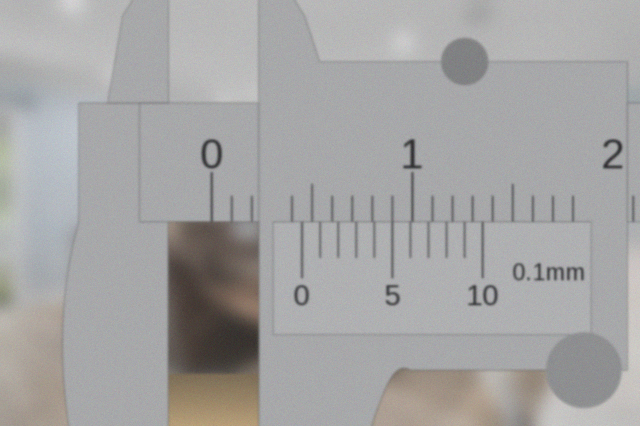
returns 4.5mm
